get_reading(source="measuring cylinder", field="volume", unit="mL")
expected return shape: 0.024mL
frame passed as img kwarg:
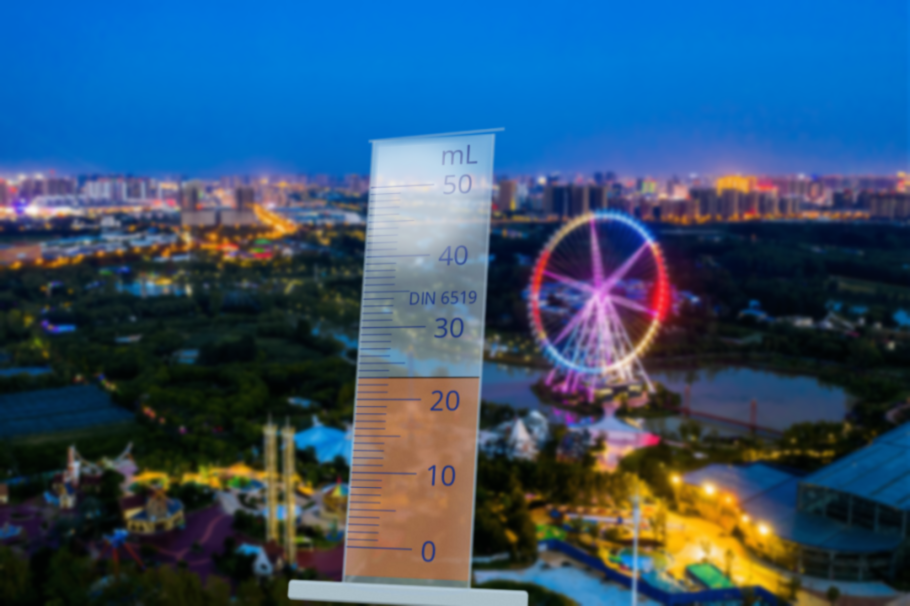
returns 23mL
